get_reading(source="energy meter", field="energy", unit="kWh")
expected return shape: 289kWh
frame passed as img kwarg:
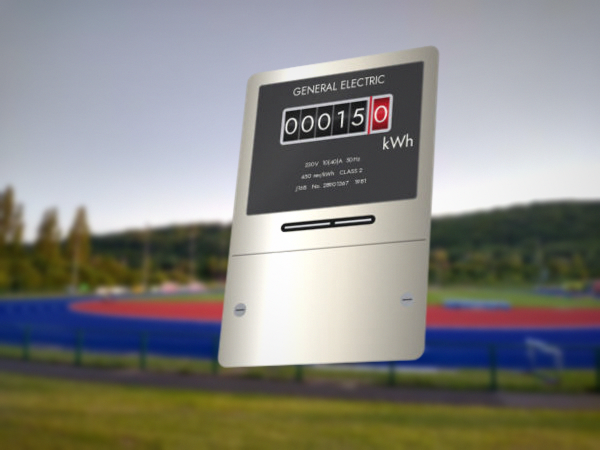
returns 15.0kWh
